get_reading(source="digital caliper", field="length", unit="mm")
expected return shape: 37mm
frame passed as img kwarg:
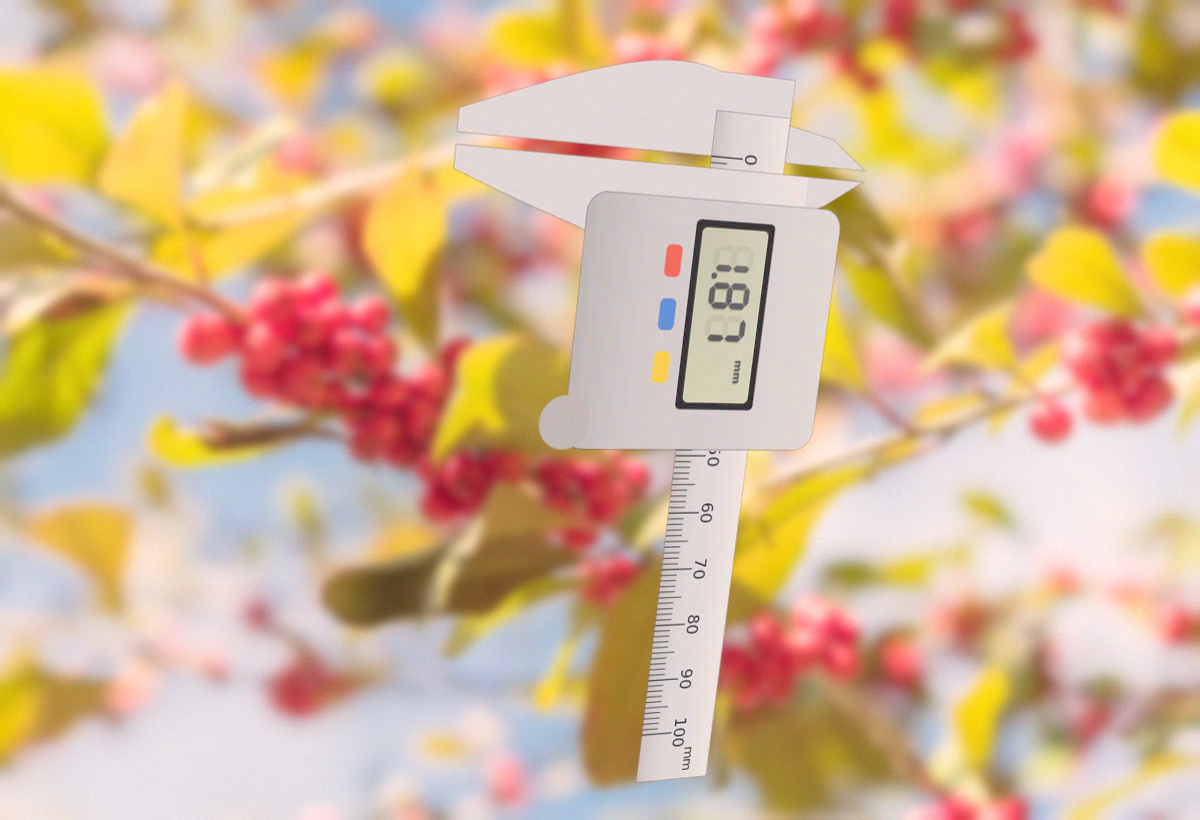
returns 1.87mm
